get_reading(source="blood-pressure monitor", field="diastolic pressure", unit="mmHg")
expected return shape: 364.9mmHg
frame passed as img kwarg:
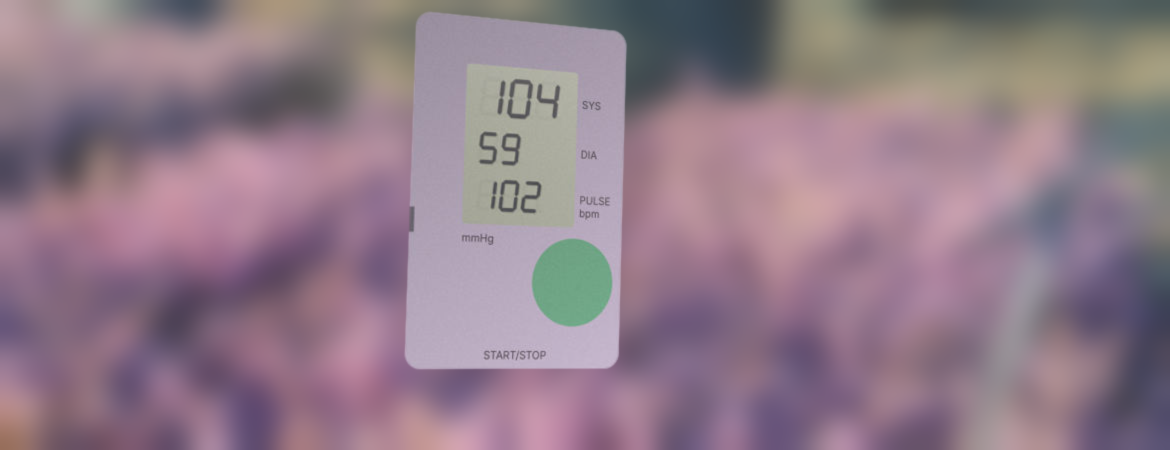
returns 59mmHg
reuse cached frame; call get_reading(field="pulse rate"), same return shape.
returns 102bpm
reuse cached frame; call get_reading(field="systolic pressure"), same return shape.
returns 104mmHg
